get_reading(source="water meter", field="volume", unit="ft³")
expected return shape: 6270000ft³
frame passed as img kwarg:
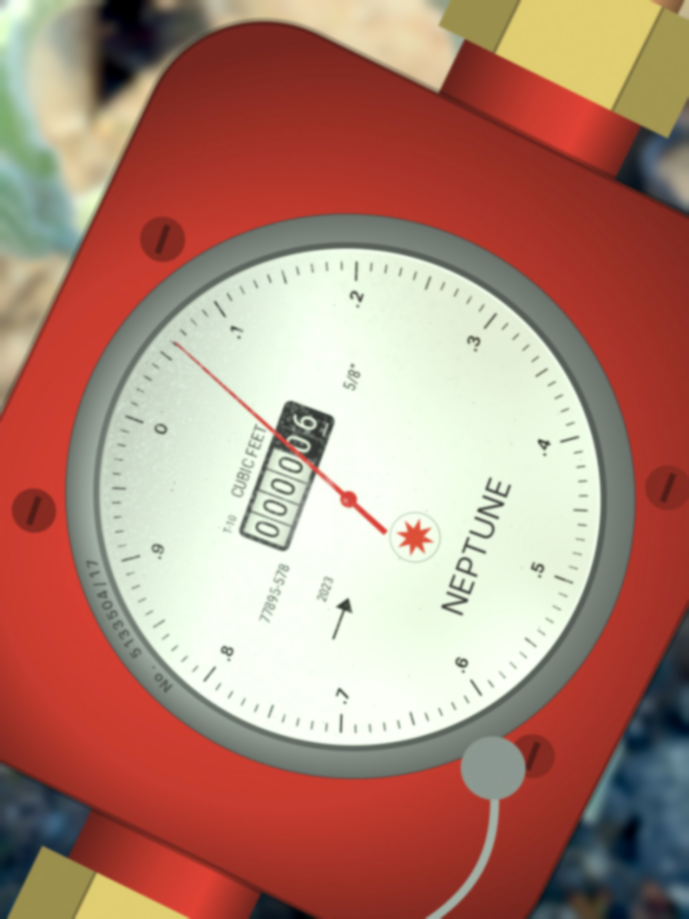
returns 6.06ft³
